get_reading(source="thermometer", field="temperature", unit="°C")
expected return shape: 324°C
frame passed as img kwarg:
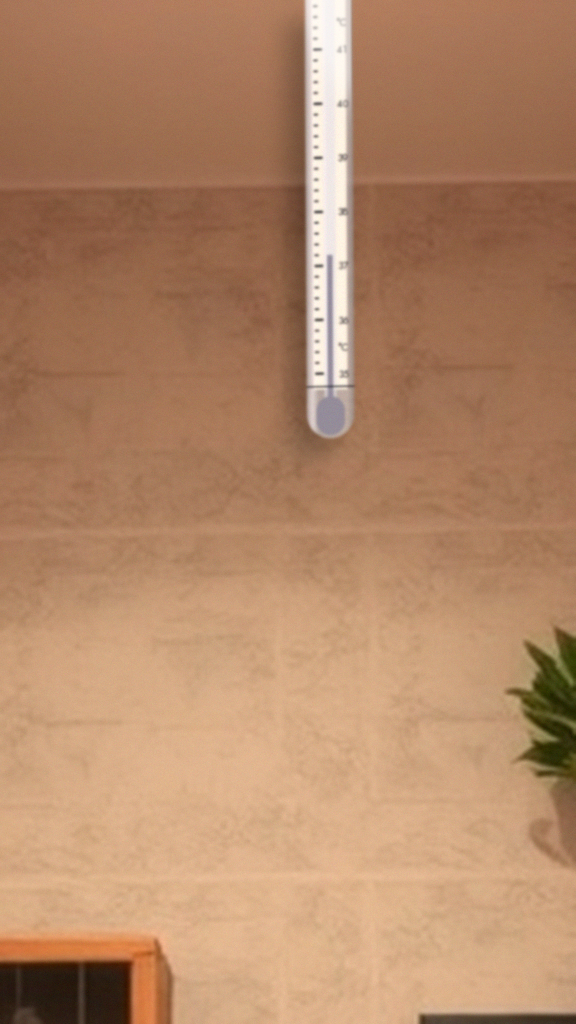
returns 37.2°C
